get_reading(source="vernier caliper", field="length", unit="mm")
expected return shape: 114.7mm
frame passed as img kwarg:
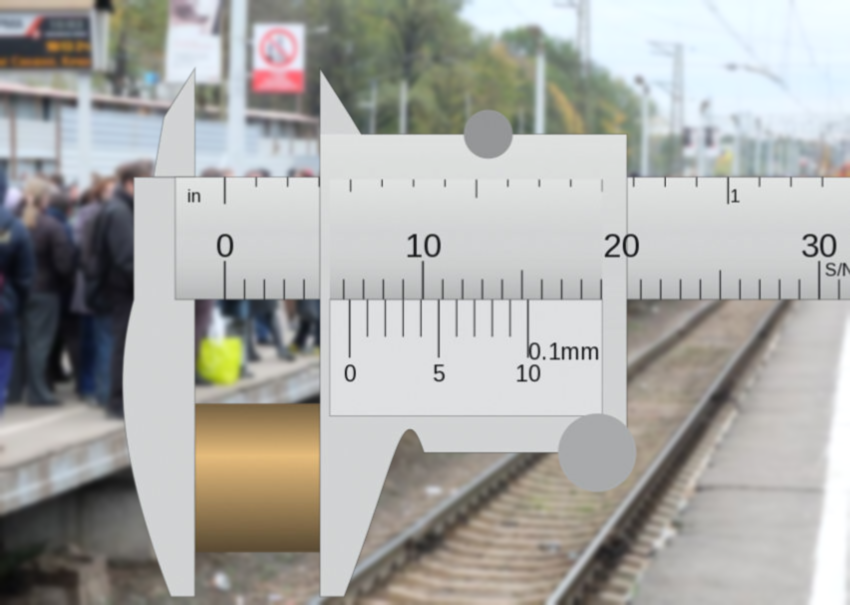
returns 6.3mm
